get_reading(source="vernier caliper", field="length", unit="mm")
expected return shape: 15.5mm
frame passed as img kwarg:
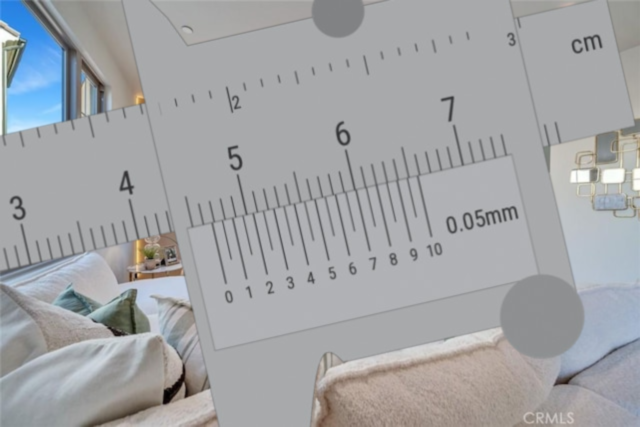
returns 46.8mm
